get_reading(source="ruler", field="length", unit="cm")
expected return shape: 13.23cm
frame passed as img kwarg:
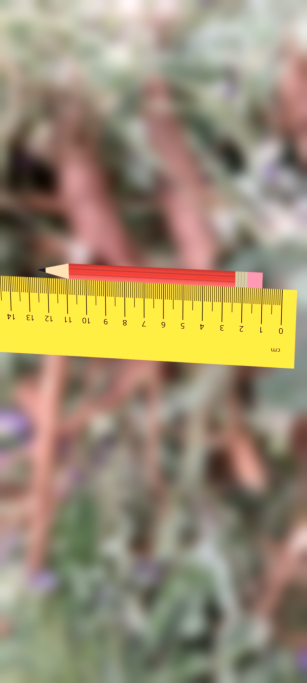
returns 11.5cm
